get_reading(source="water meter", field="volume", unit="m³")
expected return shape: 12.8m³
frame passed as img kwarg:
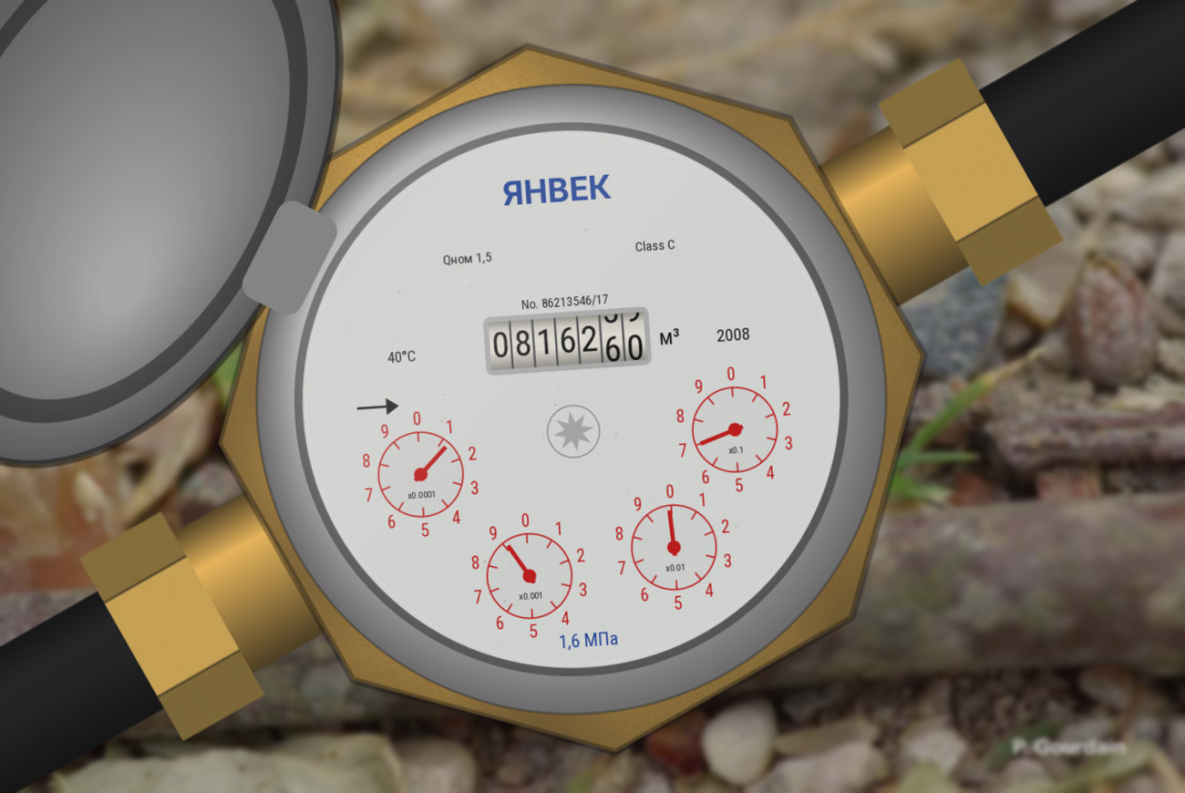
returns 816259.6991m³
